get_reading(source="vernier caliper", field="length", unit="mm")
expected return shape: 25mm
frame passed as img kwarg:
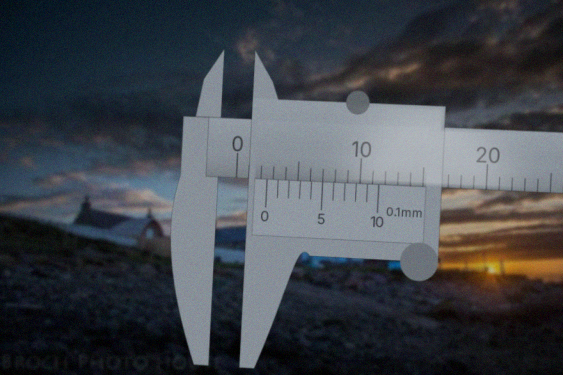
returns 2.5mm
